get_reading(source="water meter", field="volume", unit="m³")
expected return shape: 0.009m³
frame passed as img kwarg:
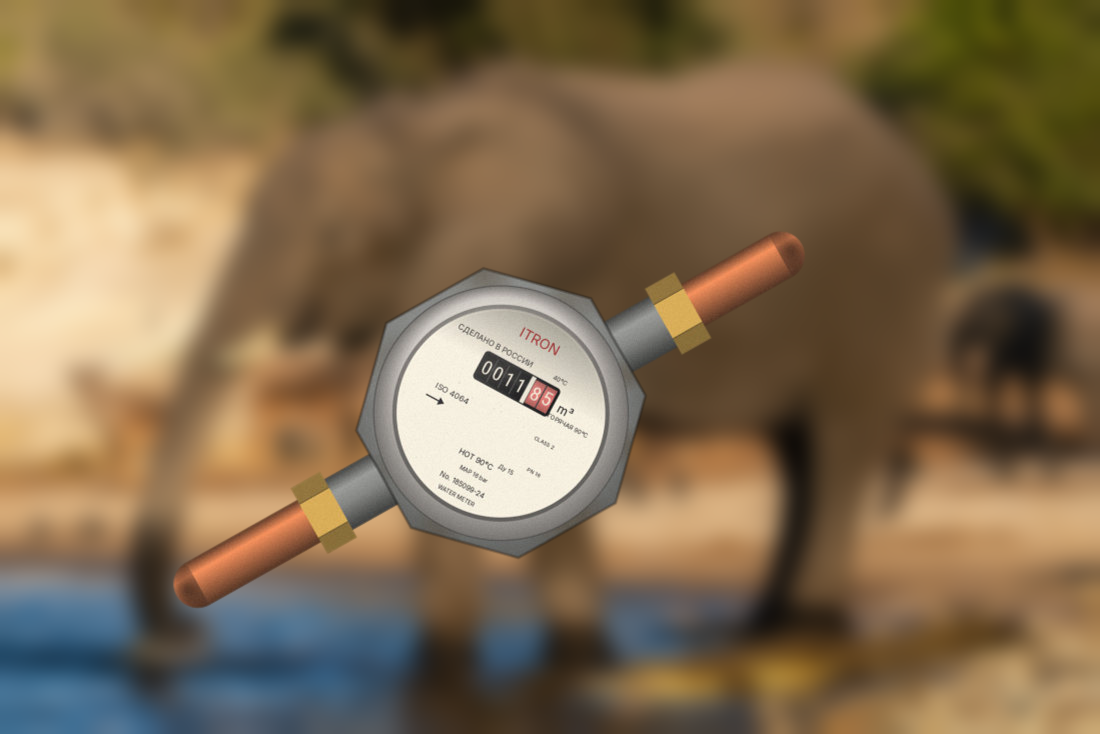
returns 11.85m³
